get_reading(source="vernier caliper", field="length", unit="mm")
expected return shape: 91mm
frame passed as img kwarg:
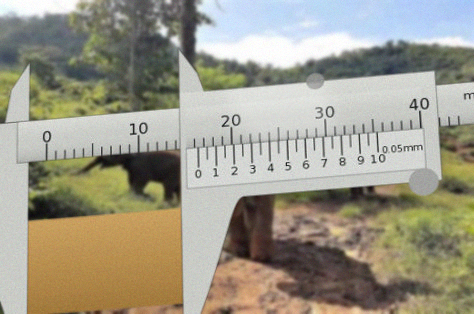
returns 16.4mm
